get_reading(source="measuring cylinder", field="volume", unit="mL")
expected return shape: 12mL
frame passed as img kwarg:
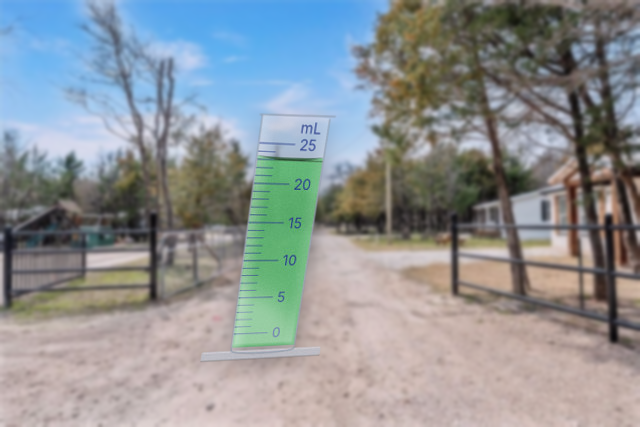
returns 23mL
